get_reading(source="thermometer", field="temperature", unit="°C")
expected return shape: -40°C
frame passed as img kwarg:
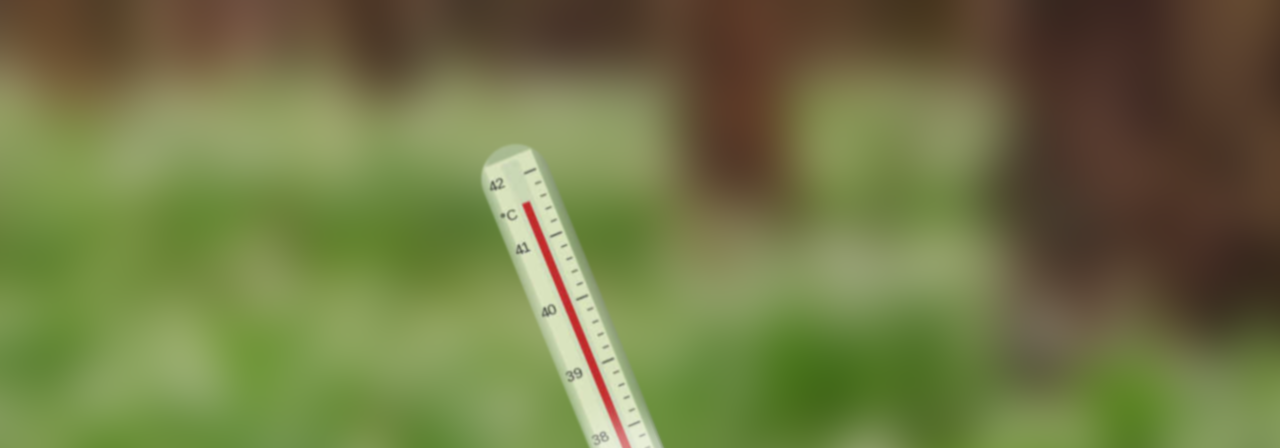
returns 41.6°C
